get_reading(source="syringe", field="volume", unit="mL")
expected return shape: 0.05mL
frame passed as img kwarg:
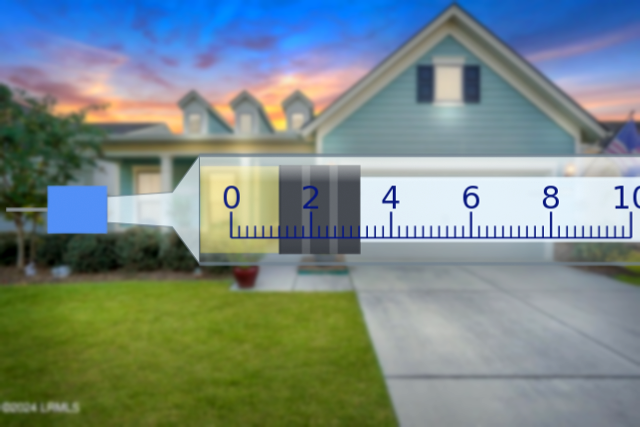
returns 1.2mL
